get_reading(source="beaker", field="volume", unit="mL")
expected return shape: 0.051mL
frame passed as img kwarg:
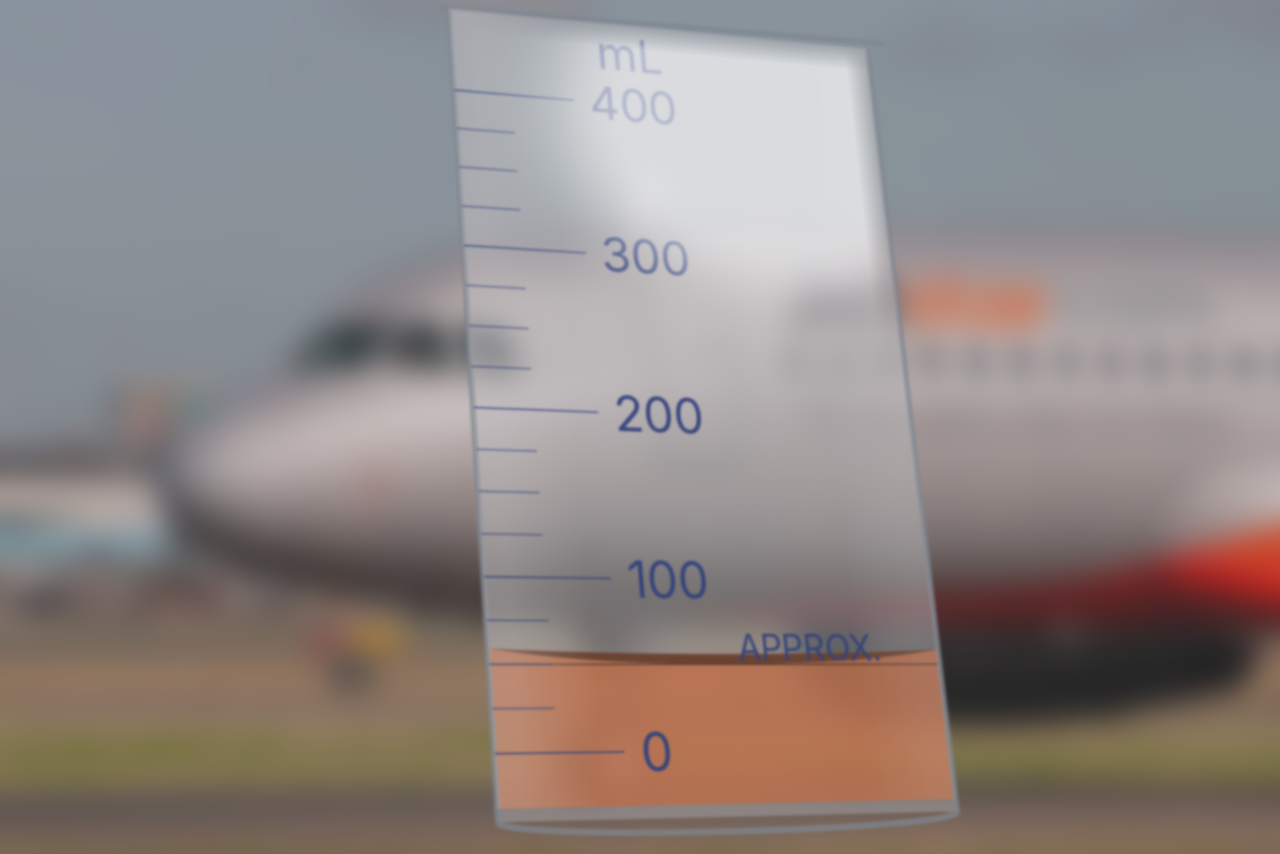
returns 50mL
